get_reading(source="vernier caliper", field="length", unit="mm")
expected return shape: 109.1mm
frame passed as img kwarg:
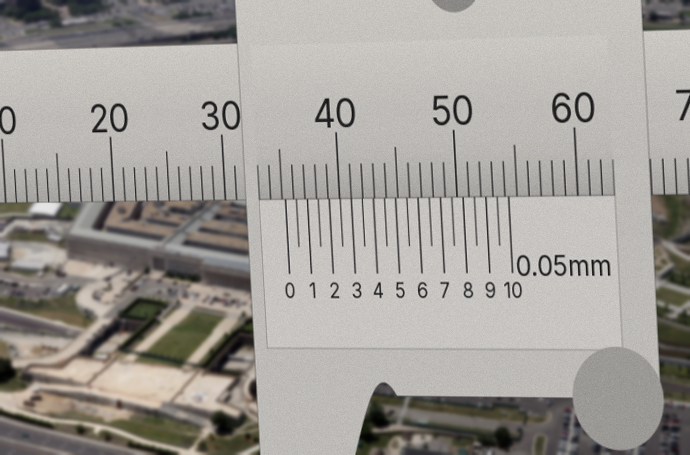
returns 35.3mm
